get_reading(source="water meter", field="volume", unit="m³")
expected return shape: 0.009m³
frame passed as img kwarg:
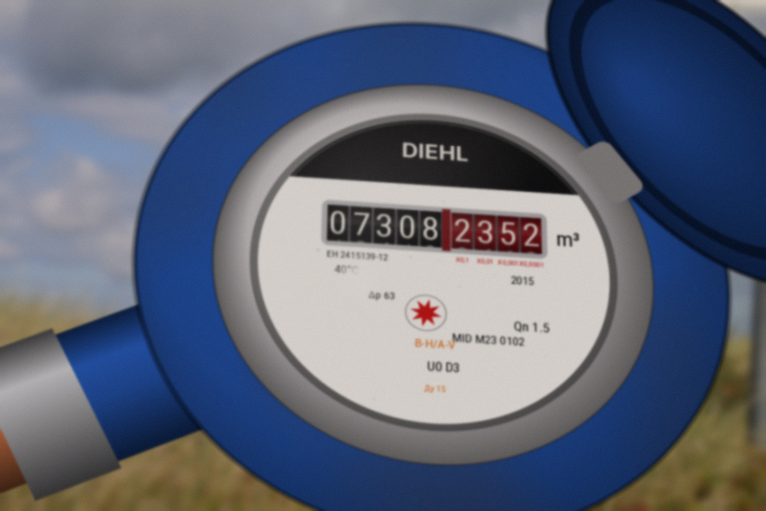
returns 7308.2352m³
